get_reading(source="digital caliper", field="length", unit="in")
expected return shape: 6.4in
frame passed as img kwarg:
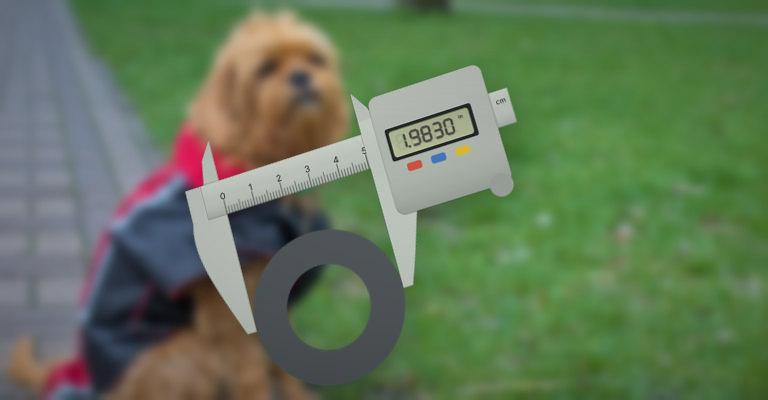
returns 1.9830in
